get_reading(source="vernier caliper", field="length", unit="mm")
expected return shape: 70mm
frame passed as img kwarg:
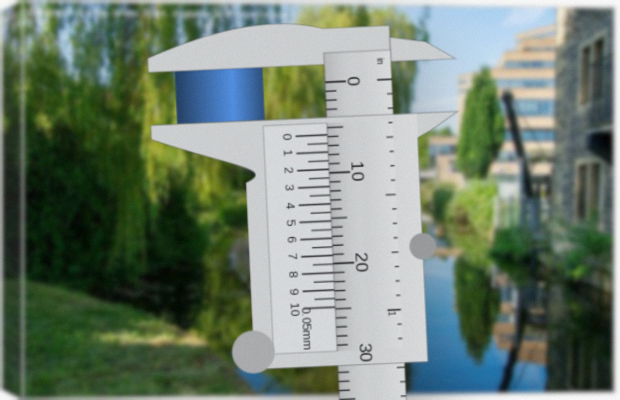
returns 5.8mm
